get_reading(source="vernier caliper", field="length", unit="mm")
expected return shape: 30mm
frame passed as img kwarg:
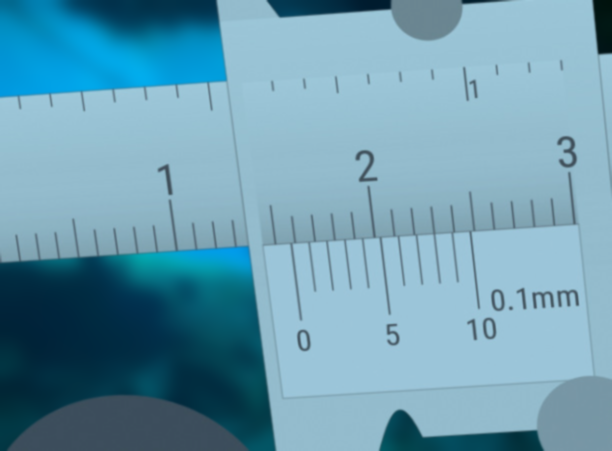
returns 15.8mm
